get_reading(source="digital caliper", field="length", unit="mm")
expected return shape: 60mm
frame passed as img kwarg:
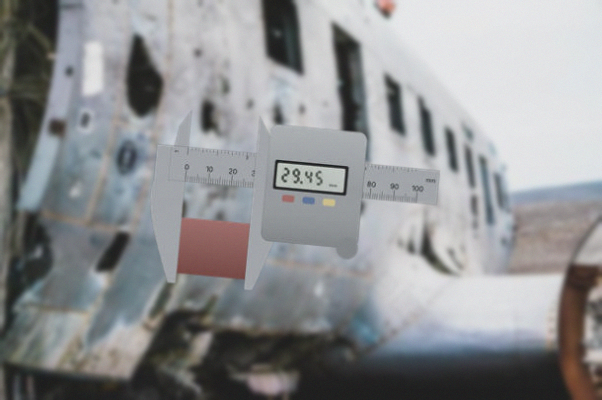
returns 29.45mm
